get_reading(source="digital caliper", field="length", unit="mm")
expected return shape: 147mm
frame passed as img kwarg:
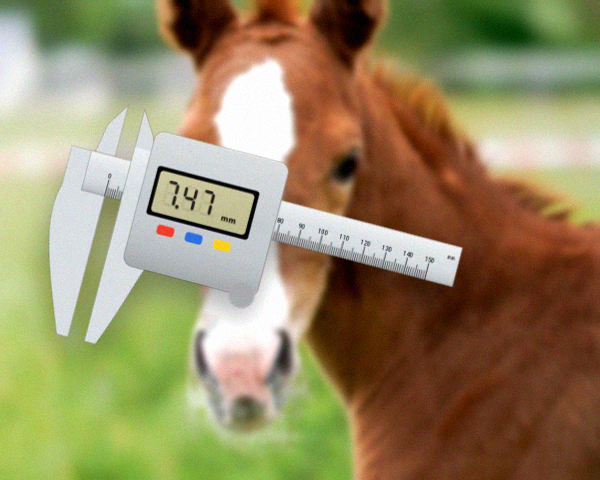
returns 7.47mm
